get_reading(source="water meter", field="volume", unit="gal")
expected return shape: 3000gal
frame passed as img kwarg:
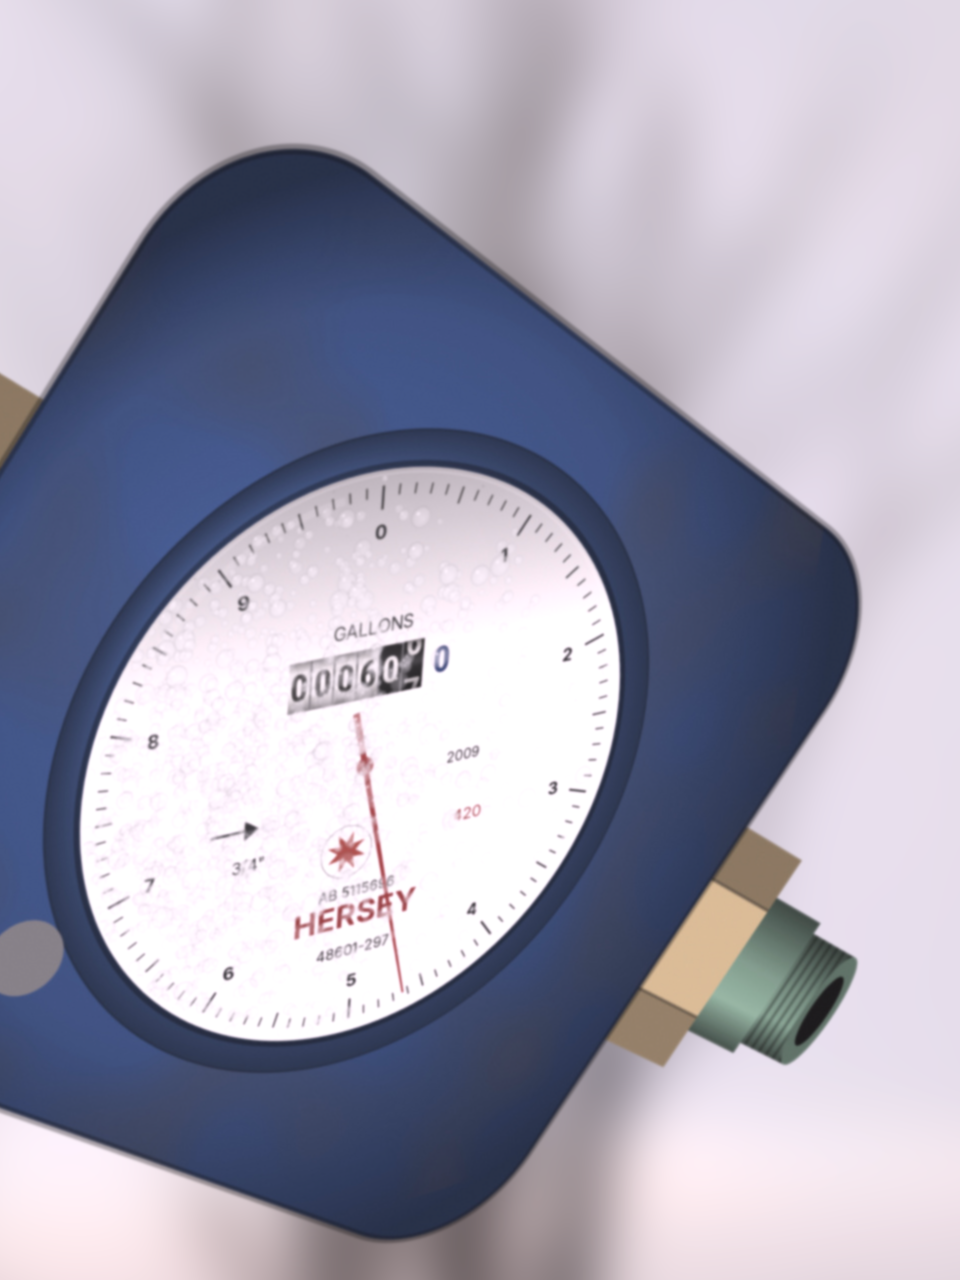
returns 6064.6gal
